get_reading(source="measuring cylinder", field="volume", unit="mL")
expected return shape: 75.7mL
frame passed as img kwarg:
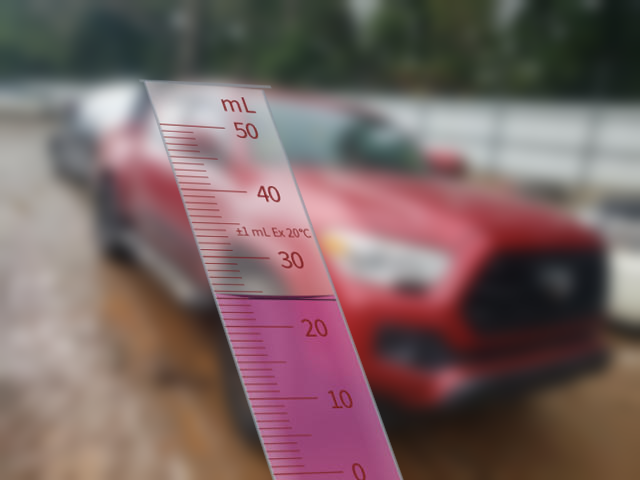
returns 24mL
